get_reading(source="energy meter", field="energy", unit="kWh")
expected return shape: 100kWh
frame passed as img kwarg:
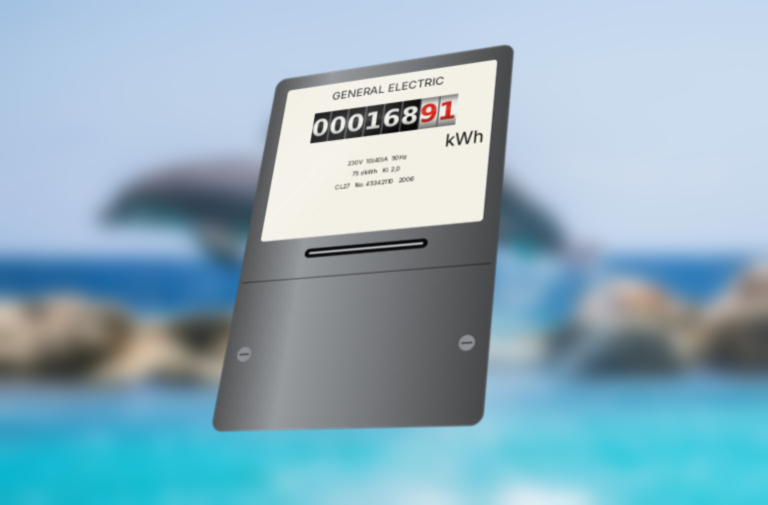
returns 168.91kWh
